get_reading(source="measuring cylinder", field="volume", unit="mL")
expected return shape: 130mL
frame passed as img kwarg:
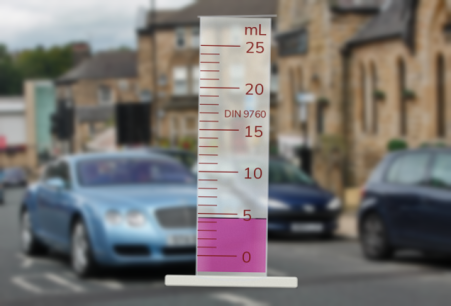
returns 4.5mL
